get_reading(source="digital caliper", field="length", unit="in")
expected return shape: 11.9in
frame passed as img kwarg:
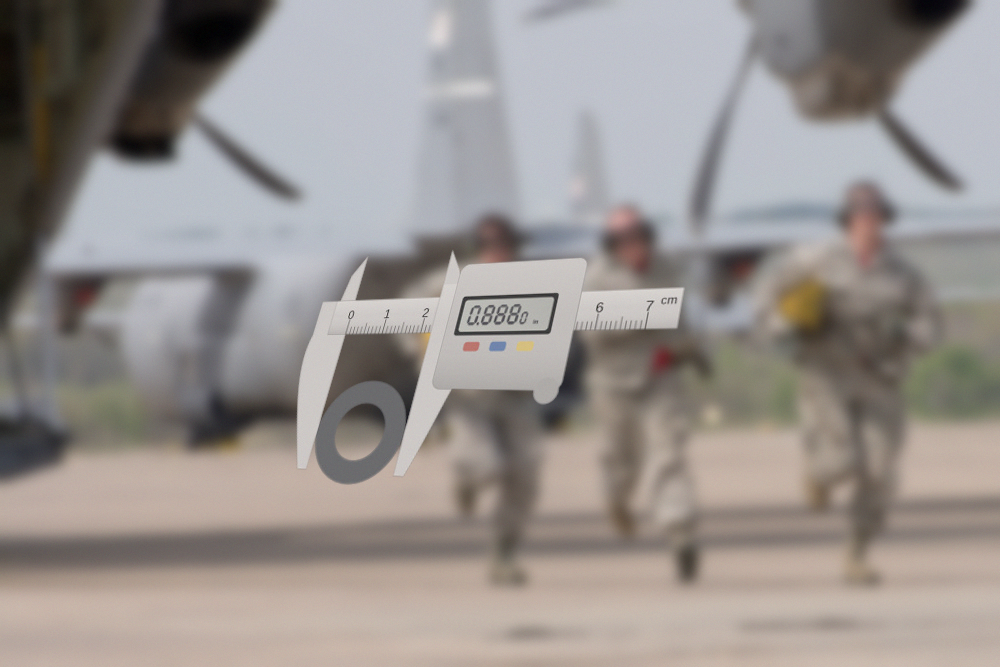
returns 0.8880in
